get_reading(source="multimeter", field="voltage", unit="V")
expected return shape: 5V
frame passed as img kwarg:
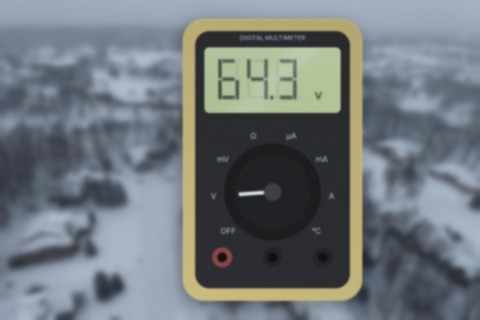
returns 64.3V
